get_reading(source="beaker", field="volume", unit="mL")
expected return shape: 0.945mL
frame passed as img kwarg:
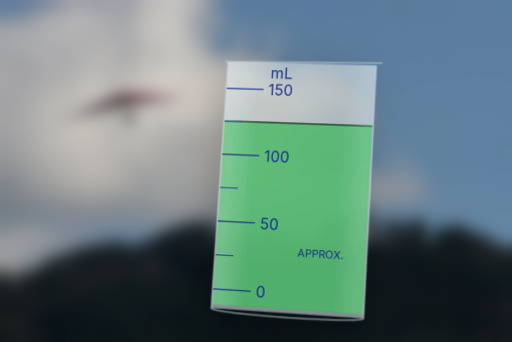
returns 125mL
